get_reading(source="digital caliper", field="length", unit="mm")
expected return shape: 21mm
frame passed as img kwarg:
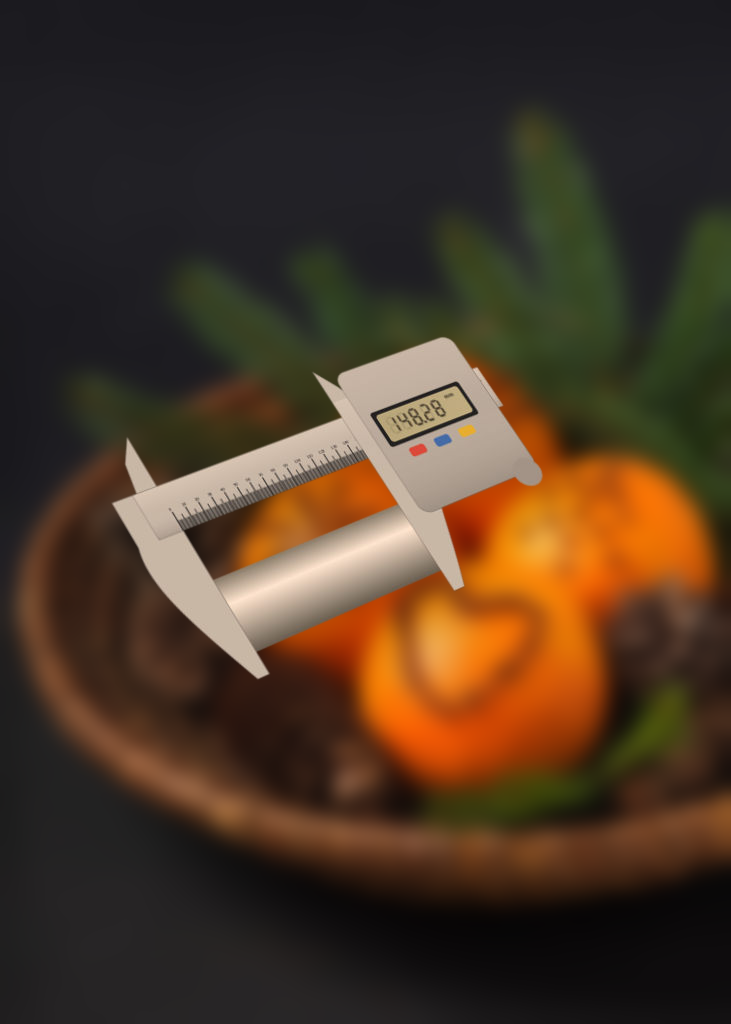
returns 148.28mm
